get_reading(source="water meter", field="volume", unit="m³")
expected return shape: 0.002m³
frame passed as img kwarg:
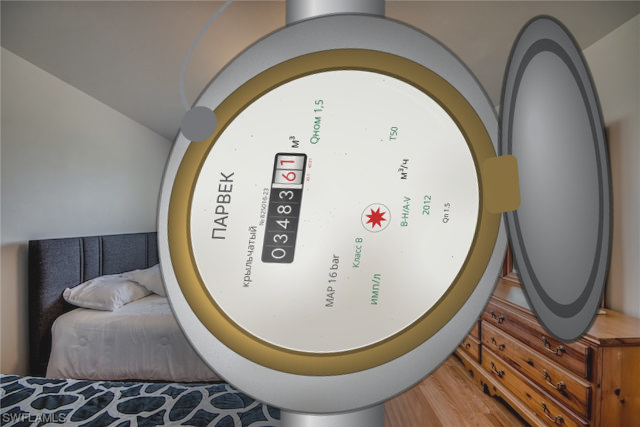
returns 3483.61m³
